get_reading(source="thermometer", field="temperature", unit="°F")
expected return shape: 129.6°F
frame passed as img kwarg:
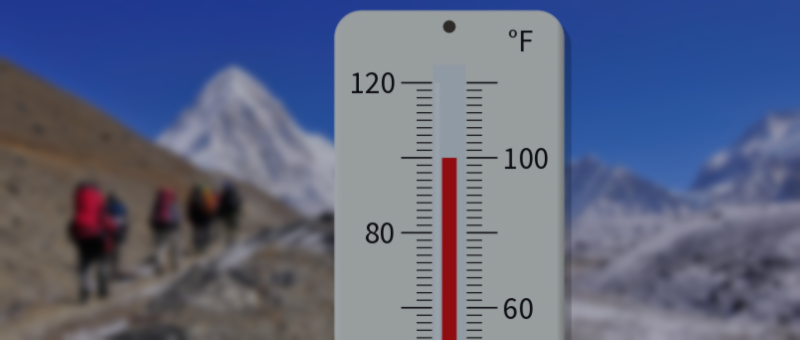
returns 100°F
